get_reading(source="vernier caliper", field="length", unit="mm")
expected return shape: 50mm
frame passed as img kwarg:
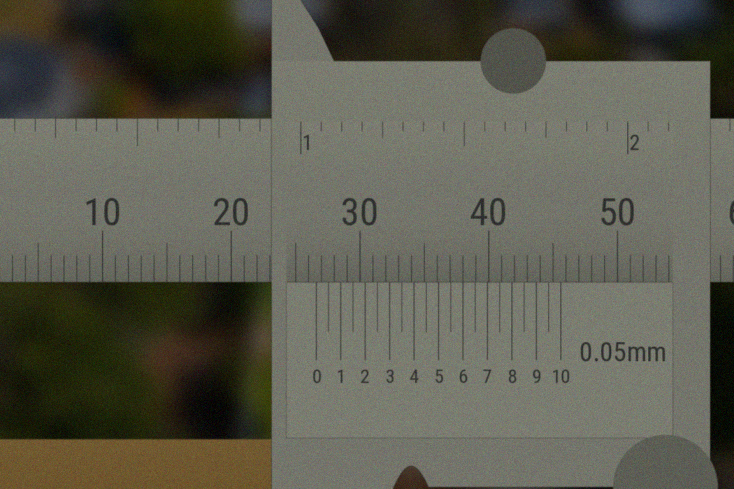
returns 26.6mm
